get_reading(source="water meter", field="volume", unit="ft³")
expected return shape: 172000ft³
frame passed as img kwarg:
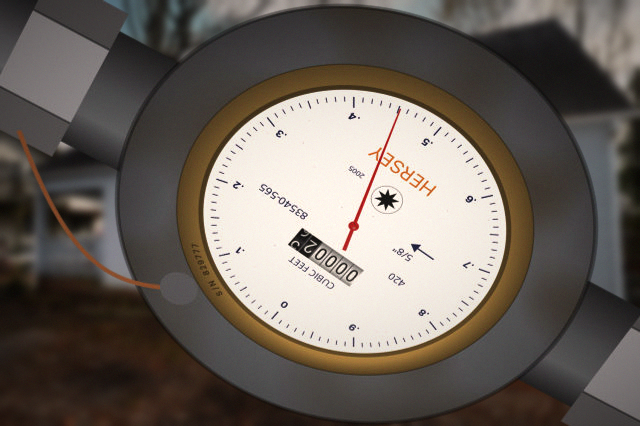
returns 25.45ft³
